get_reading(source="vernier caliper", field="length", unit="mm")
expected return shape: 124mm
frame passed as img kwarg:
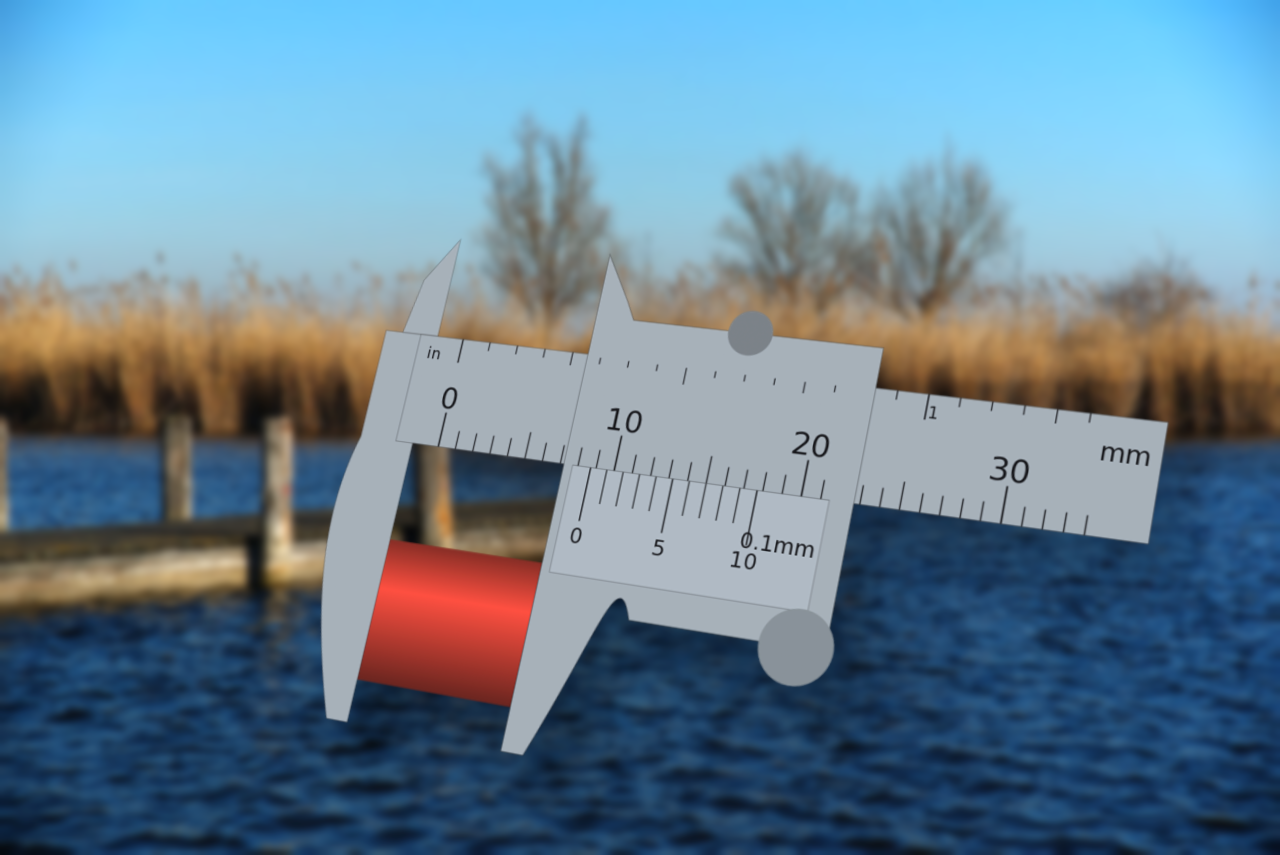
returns 8.7mm
